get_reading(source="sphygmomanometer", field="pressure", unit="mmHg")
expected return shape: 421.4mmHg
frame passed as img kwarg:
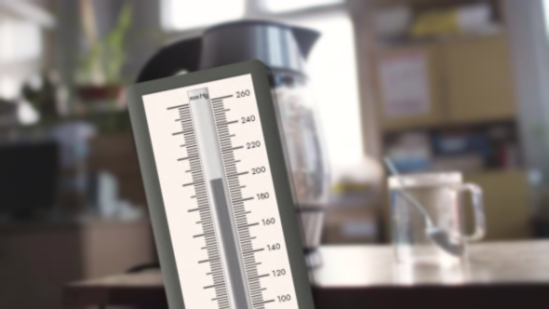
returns 200mmHg
